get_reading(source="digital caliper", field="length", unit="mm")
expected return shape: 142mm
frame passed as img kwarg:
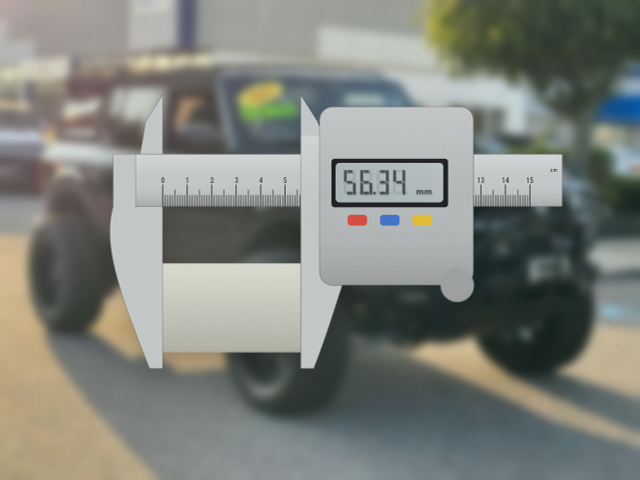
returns 56.34mm
